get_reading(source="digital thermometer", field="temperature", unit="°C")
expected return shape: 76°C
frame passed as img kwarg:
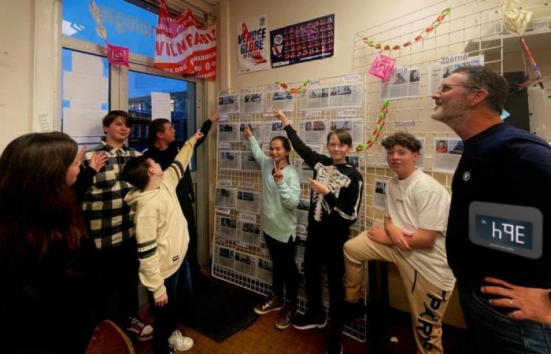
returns 36.4°C
